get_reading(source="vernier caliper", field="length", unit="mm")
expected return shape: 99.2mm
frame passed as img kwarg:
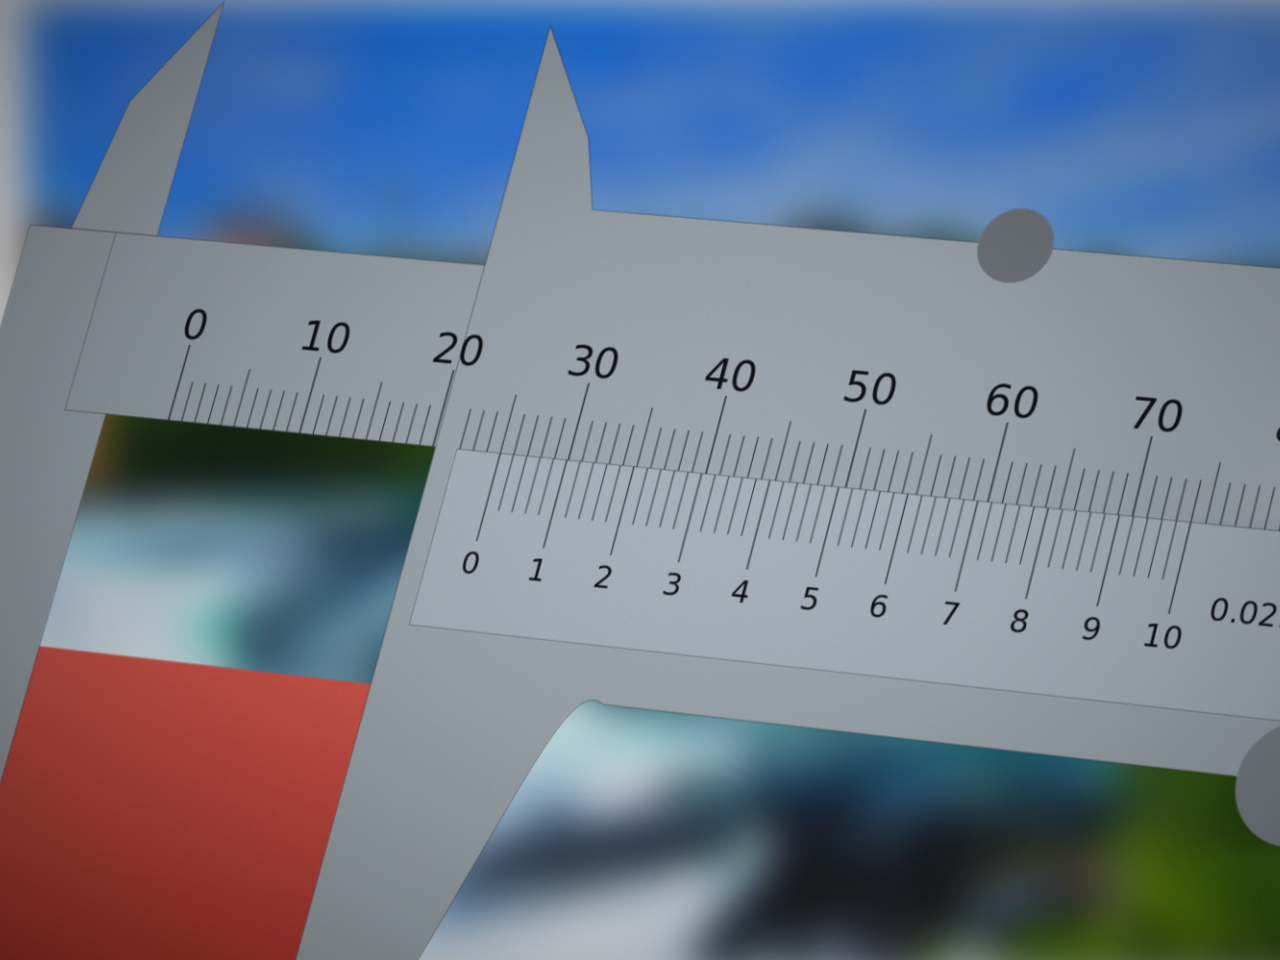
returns 25.0mm
